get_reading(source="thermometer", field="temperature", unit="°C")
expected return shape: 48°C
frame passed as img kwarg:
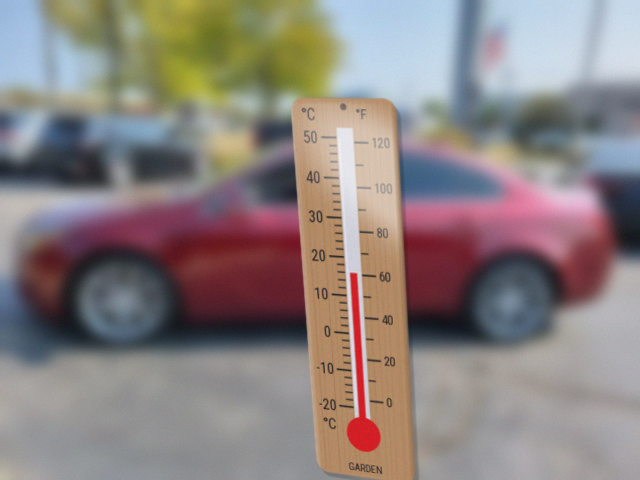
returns 16°C
